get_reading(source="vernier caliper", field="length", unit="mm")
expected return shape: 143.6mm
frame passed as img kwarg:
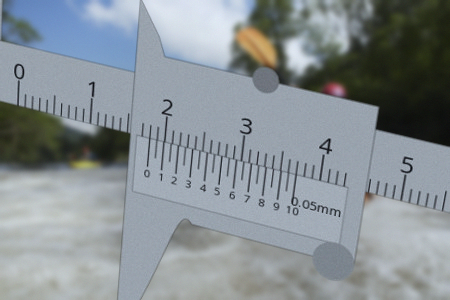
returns 18.0mm
